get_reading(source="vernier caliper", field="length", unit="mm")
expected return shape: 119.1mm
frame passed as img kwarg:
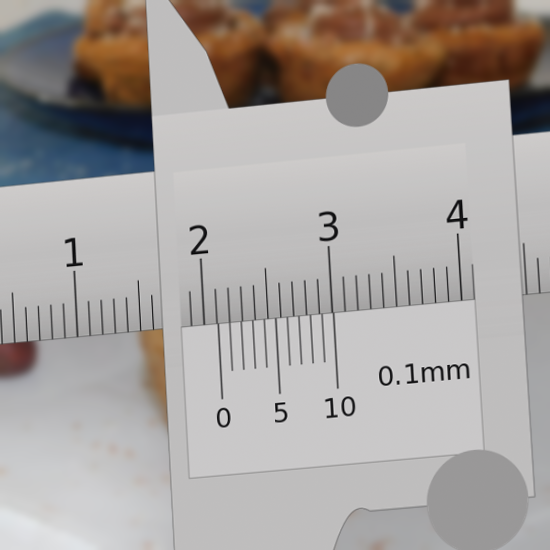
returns 21.1mm
